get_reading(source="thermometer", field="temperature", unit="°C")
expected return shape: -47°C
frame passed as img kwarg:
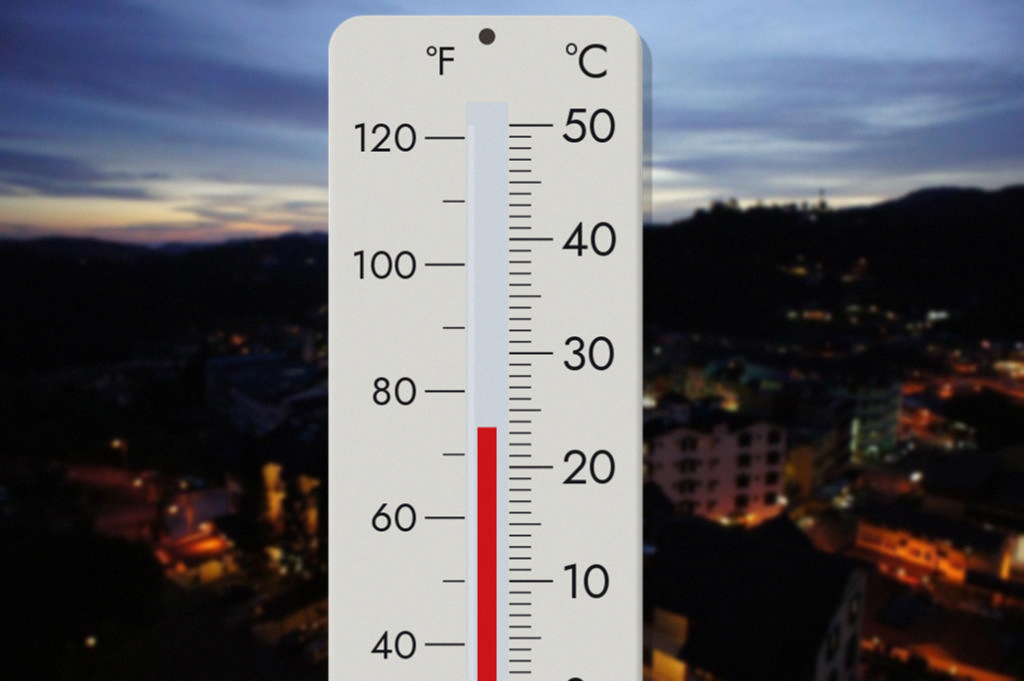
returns 23.5°C
